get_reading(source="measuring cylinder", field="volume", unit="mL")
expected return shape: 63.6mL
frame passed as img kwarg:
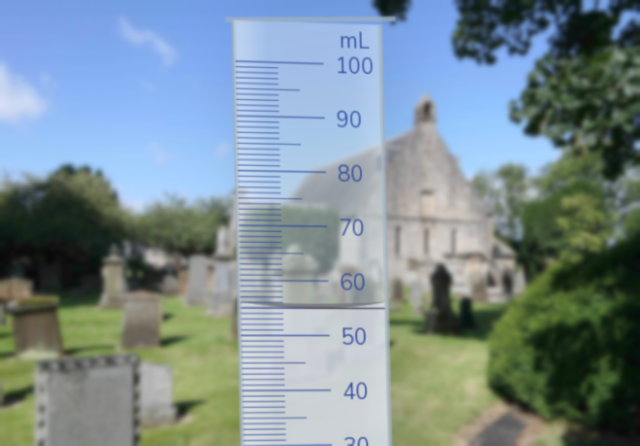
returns 55mL
